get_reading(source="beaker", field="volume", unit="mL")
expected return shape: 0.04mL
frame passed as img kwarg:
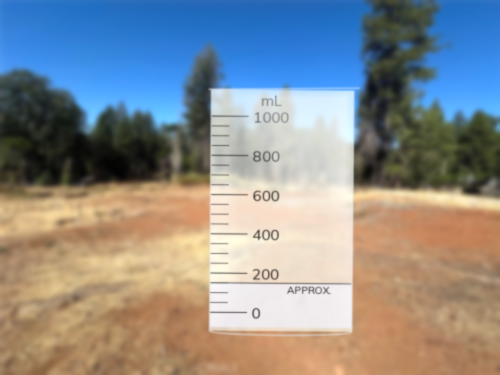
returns 150mL
